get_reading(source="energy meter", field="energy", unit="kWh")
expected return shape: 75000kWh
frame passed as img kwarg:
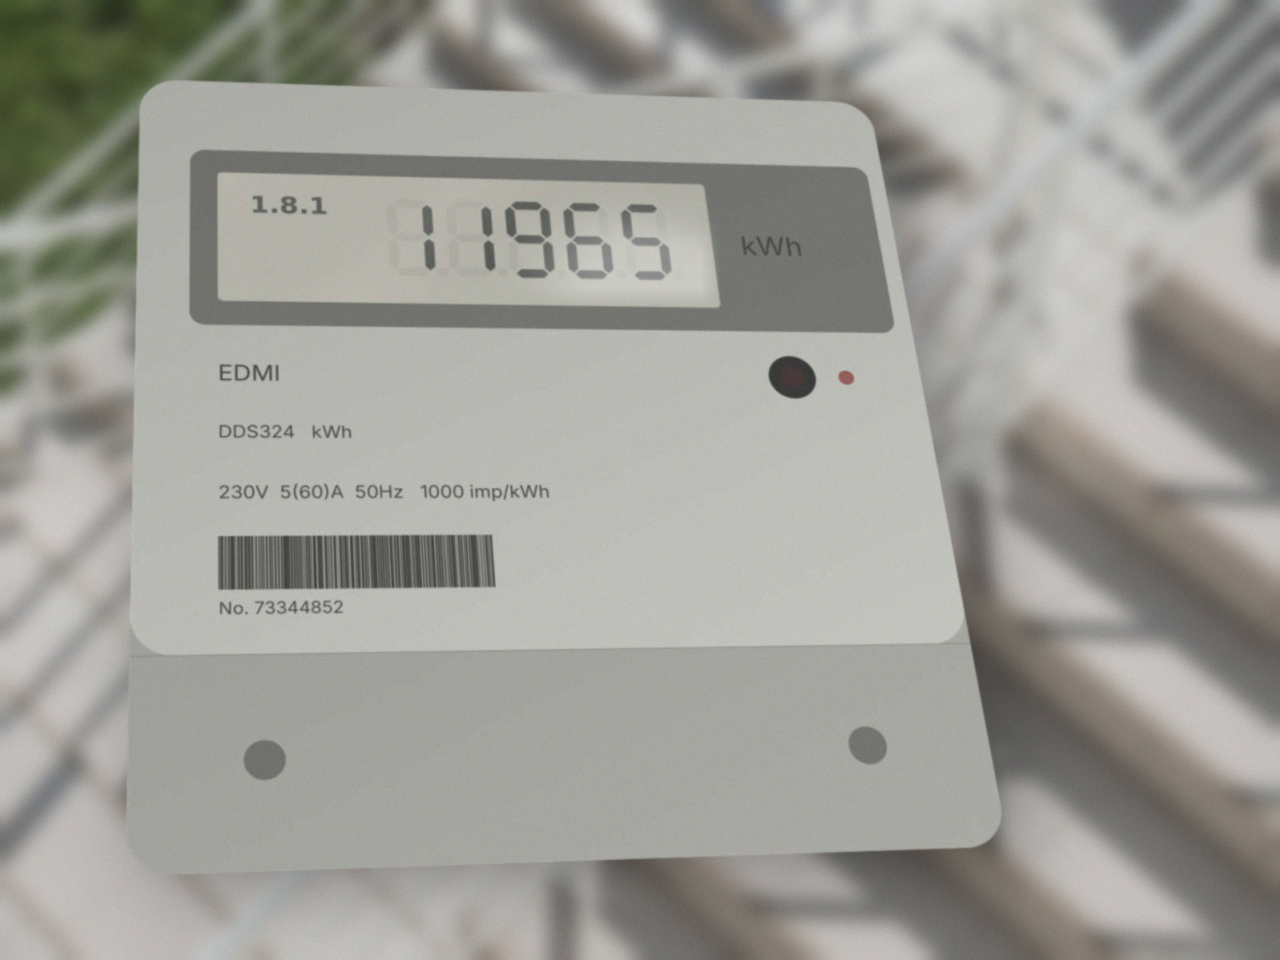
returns 11965kWh
